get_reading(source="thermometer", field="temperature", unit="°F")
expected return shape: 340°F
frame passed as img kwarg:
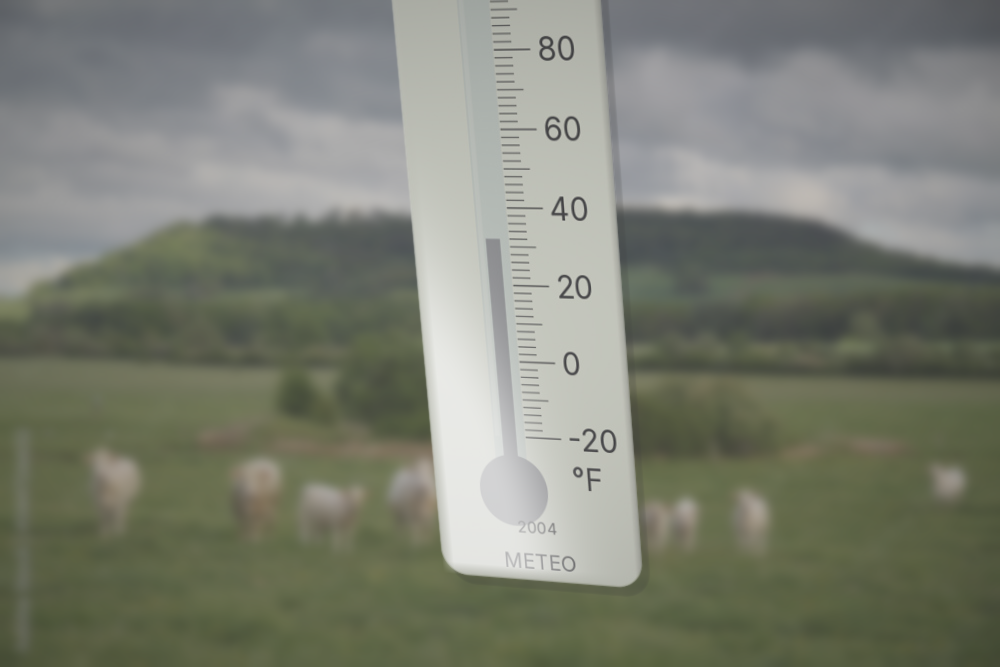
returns 32°F
